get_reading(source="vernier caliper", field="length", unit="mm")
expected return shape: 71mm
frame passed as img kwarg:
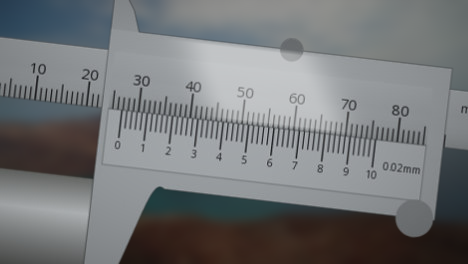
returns 26.8mm
